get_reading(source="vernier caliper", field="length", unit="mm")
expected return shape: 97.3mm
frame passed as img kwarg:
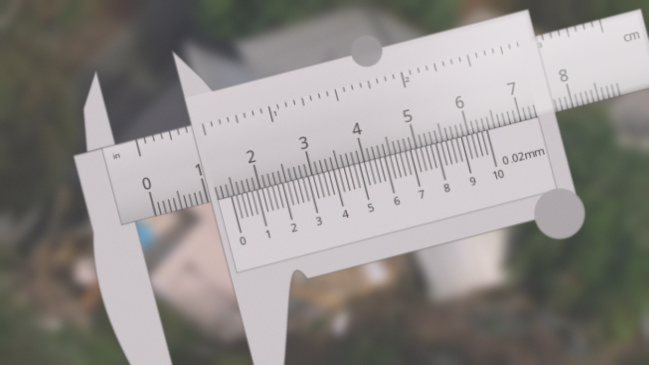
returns 14.5mm
